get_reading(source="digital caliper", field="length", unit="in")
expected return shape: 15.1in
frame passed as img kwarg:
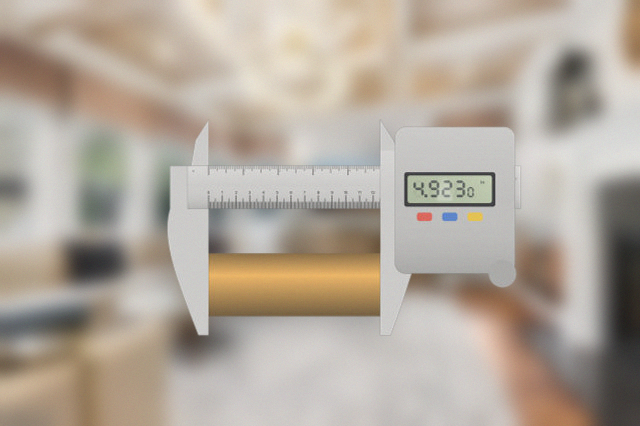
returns 4.9230in
